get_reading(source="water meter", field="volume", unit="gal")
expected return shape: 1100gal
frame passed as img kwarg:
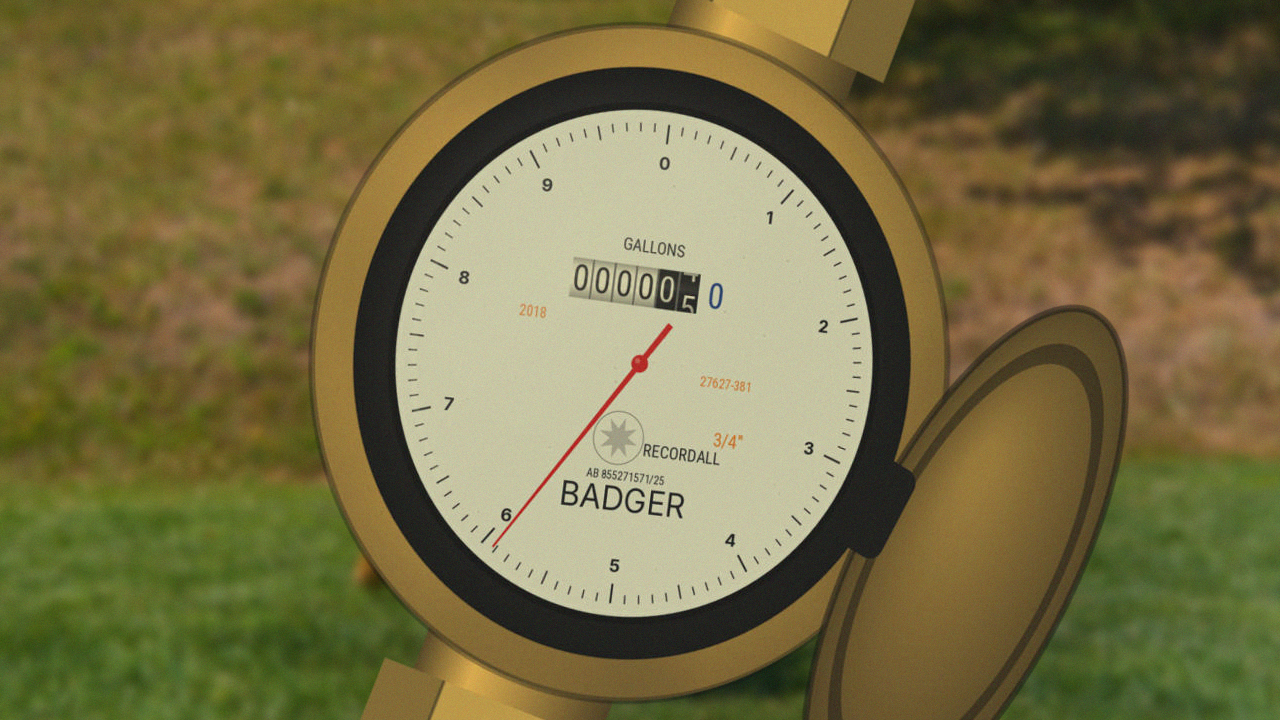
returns 45.9gal
